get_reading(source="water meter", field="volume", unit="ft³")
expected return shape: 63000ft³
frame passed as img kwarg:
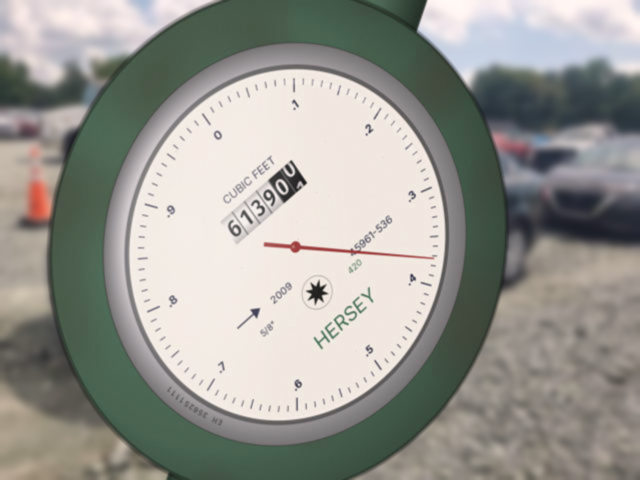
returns 613900.37ft³
